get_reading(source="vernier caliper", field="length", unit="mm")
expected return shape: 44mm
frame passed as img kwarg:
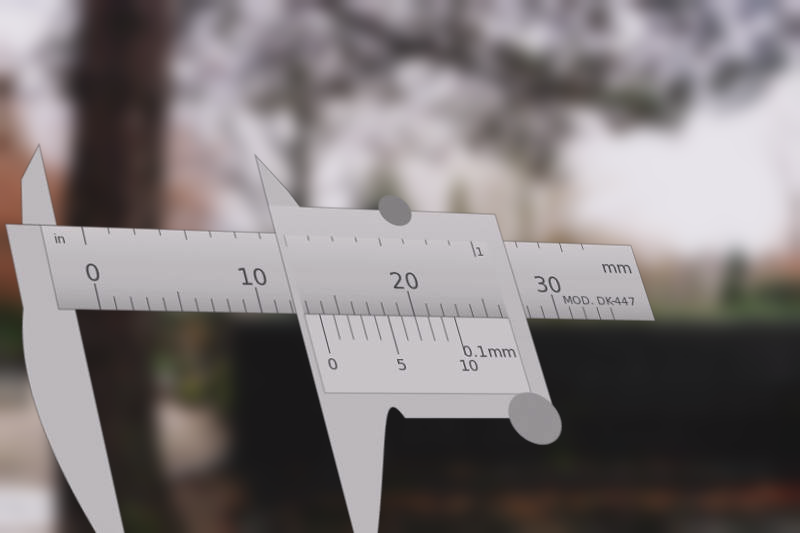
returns 13.7mm
